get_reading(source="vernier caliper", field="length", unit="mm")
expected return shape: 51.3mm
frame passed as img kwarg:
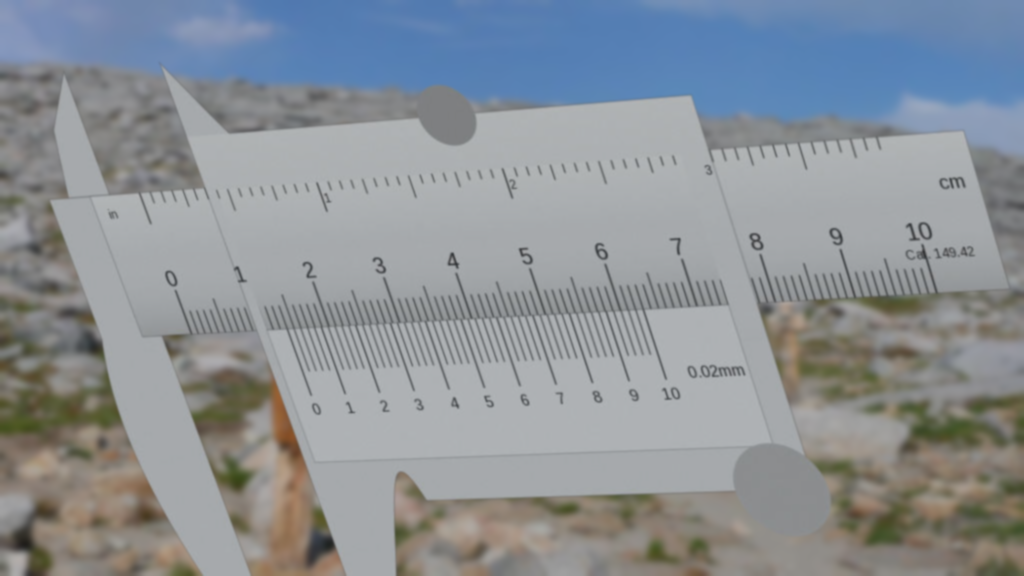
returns 14.0mm
